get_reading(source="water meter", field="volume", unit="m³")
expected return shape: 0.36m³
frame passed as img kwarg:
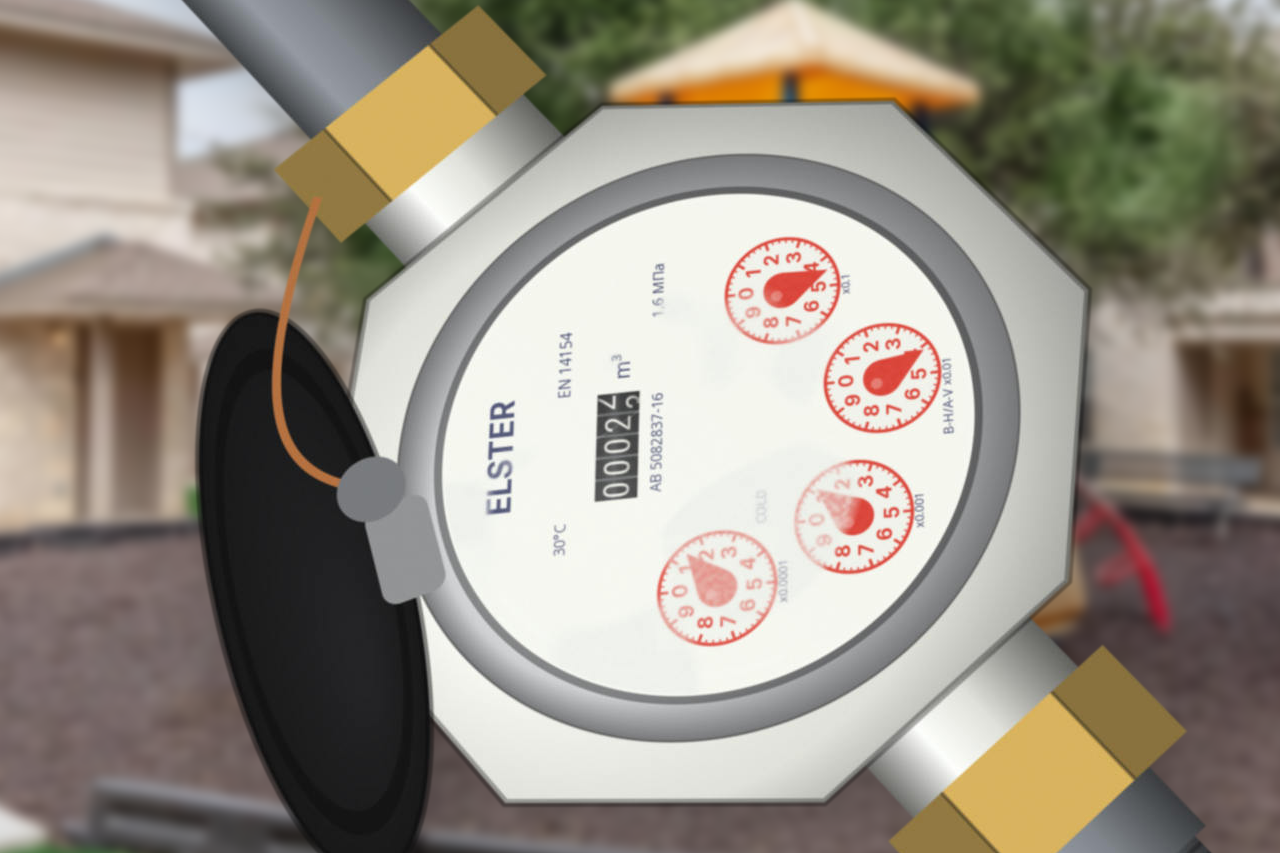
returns 22.4411m³
